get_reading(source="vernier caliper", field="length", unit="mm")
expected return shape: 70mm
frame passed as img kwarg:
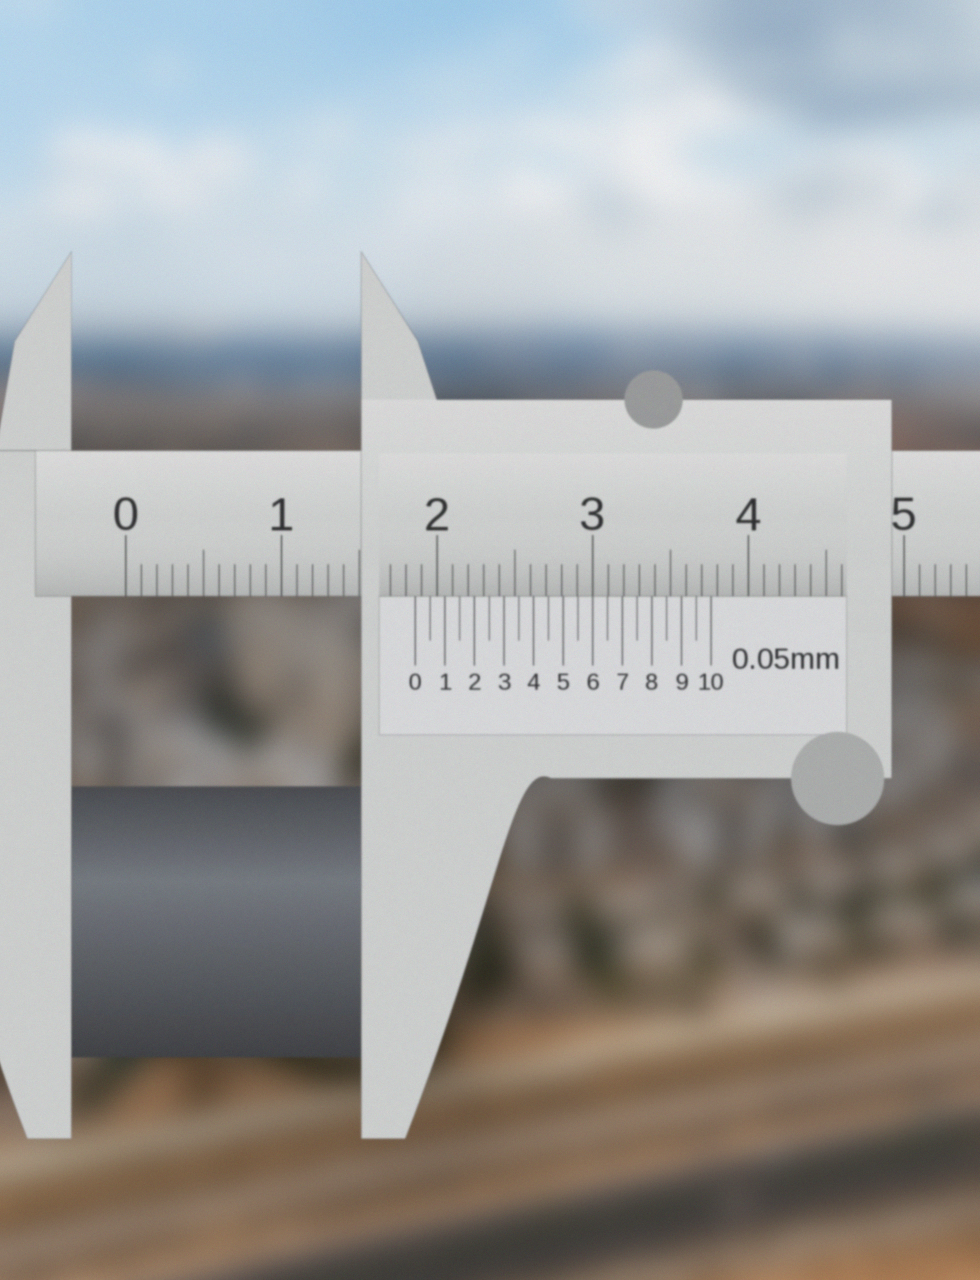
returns 18.6mm
